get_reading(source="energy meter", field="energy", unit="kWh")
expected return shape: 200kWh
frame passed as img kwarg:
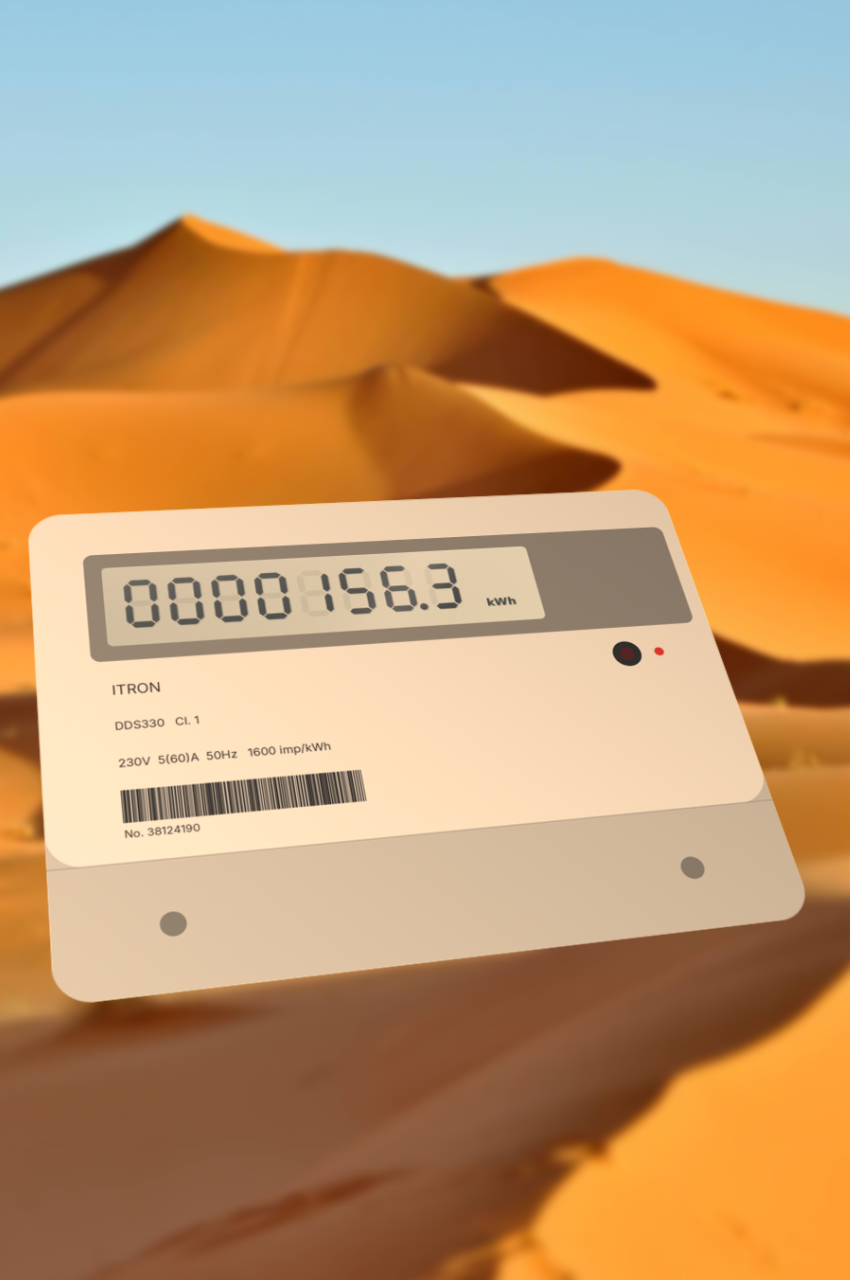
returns 156.3kWh
